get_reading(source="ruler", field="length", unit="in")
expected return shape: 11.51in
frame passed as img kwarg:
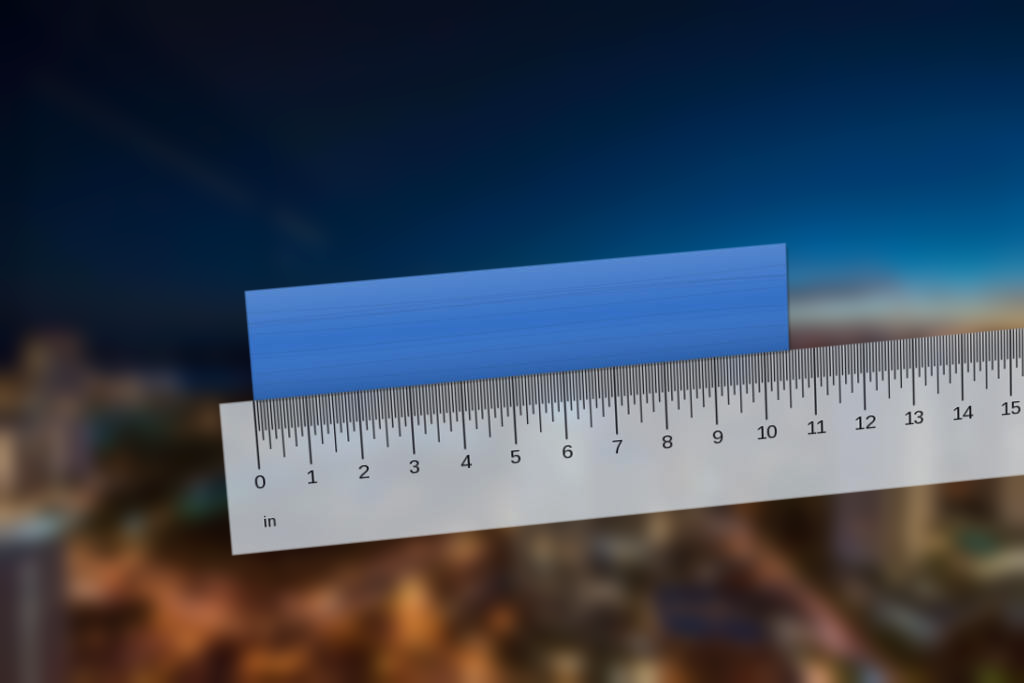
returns 10.5in
